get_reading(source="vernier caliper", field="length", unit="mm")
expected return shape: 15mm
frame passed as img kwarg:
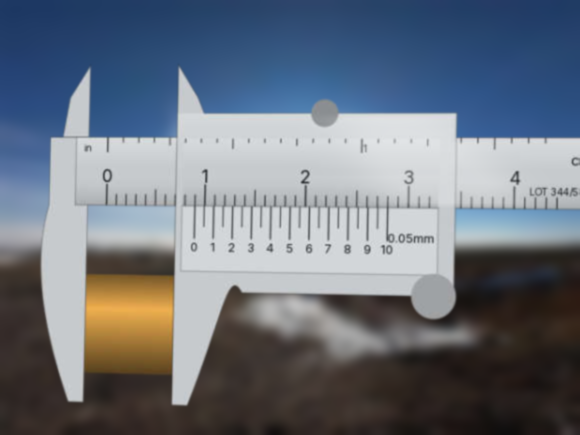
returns 9.0mm
